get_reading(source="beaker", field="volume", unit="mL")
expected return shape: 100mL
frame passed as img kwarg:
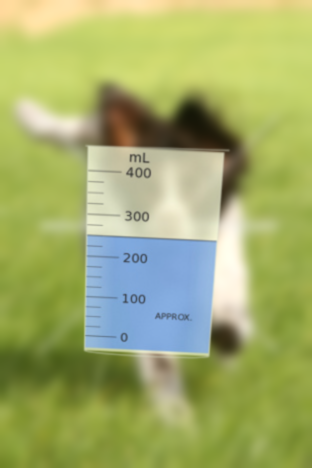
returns 250mL
